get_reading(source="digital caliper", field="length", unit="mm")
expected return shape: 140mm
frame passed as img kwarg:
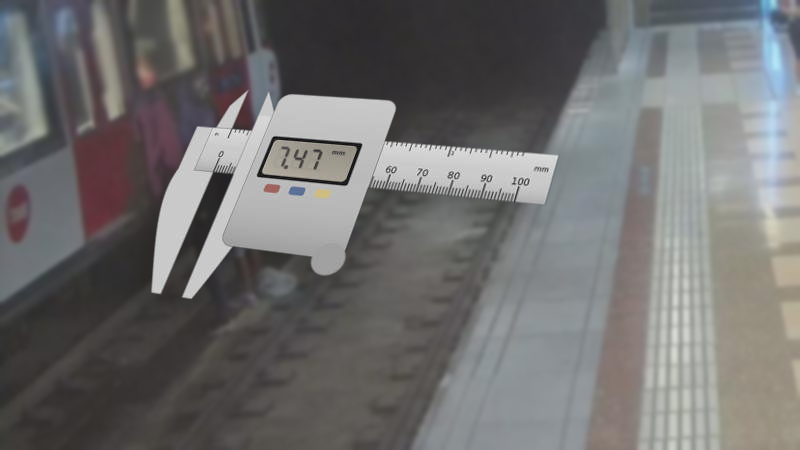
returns 7.47mm
